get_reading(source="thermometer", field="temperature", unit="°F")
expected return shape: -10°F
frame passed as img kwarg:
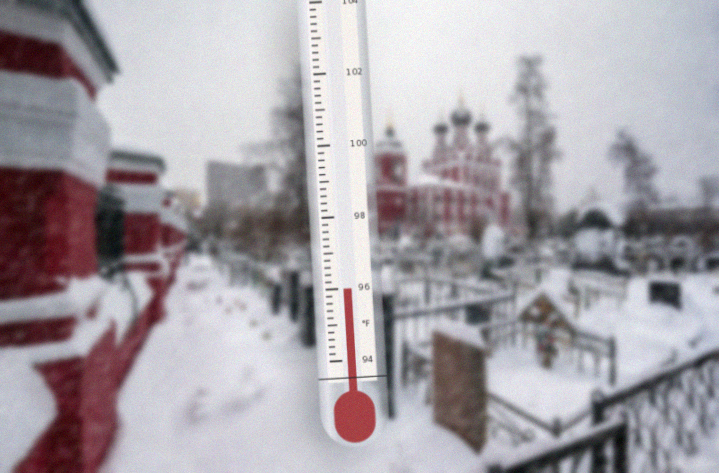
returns 96°F
